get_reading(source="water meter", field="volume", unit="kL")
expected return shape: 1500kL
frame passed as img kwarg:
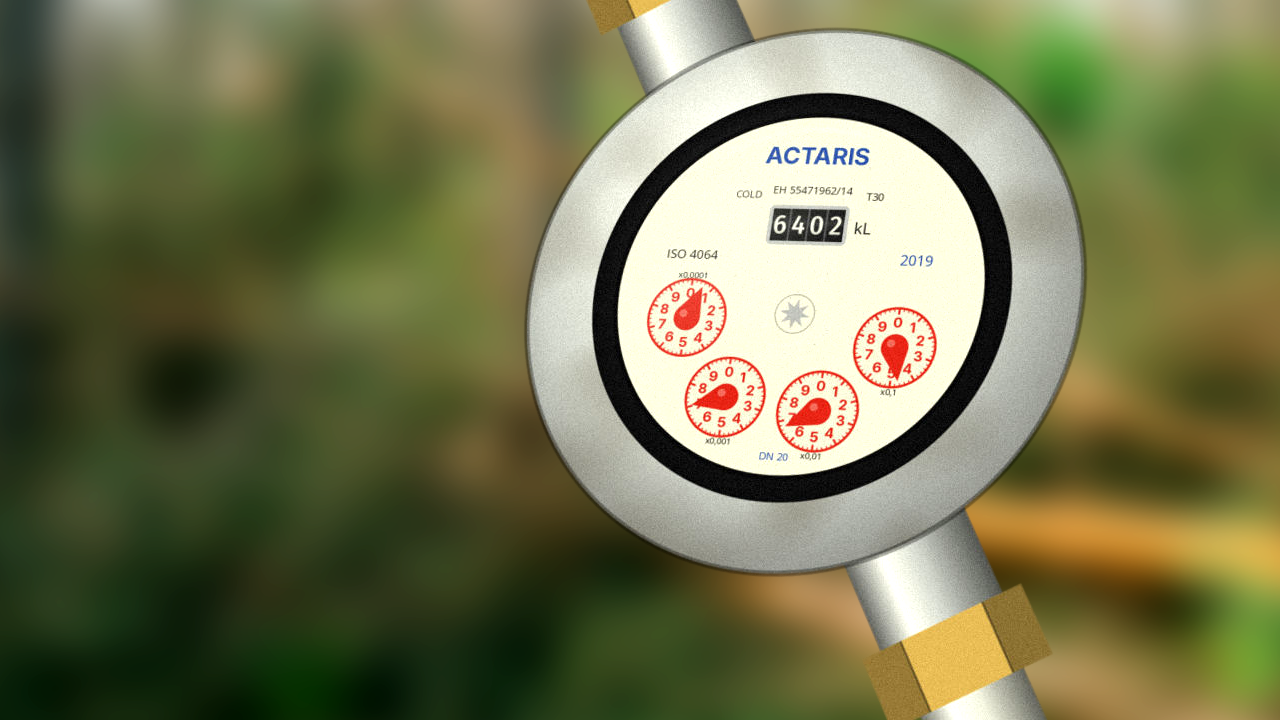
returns 6402.4670kL
